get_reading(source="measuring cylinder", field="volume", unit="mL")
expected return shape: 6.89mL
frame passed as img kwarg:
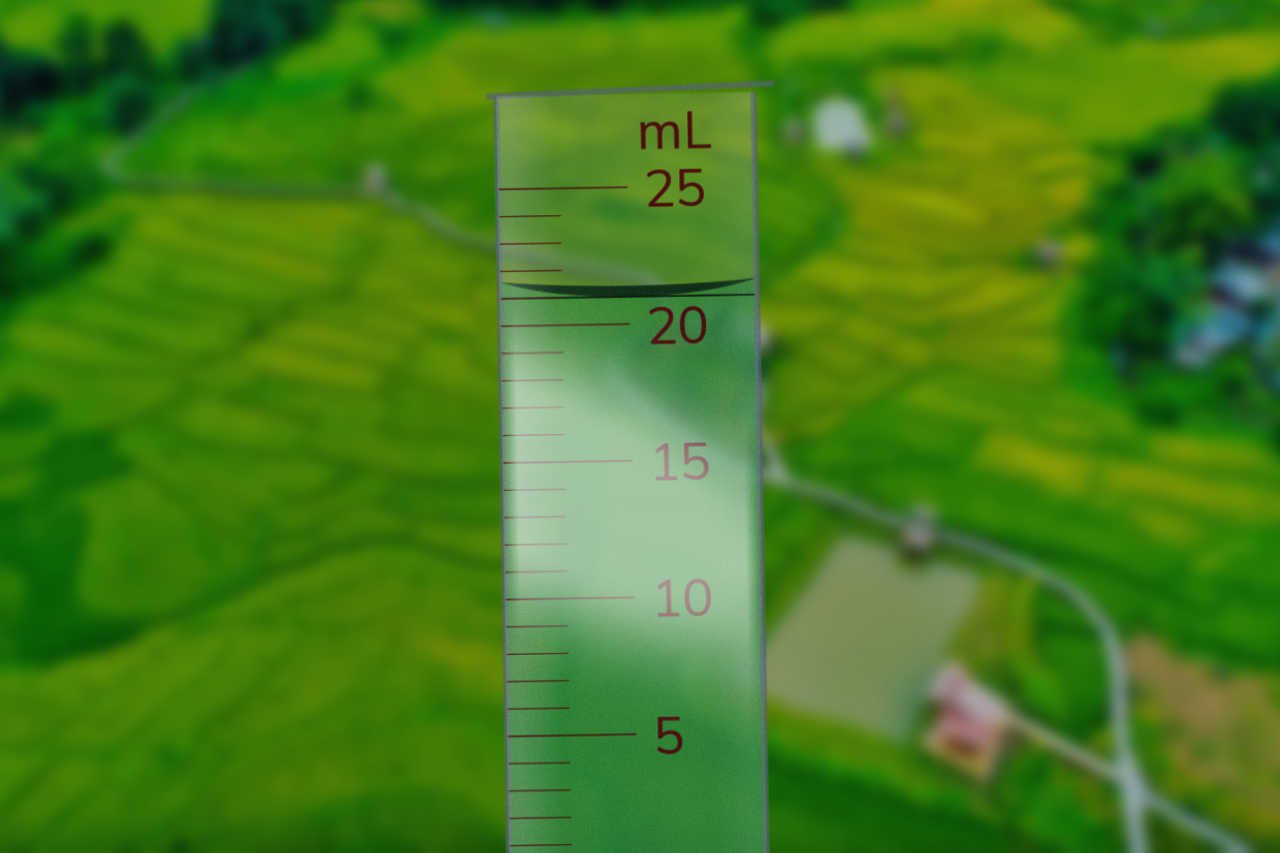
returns 21mL
